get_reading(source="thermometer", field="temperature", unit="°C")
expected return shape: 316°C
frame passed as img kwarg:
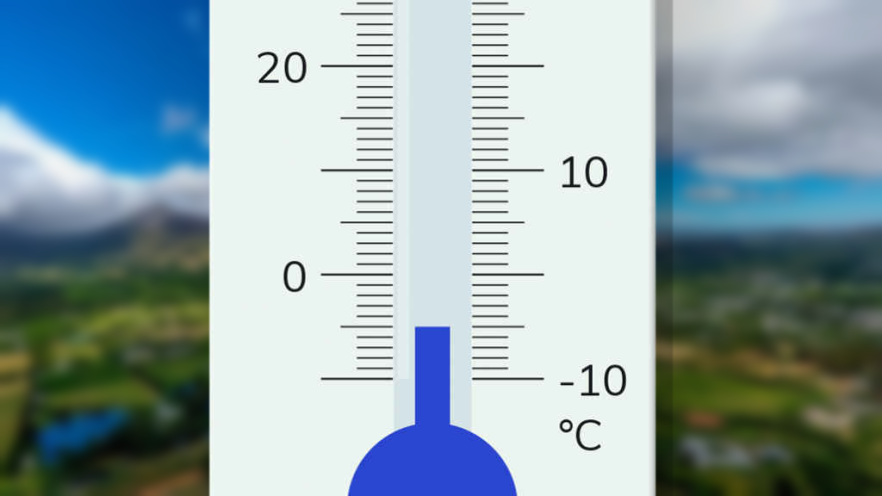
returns -5°C
